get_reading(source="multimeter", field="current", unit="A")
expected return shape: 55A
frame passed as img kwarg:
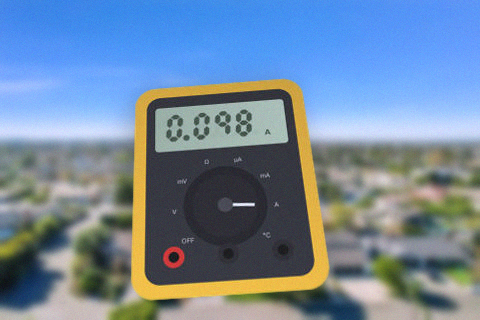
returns 0.098A
